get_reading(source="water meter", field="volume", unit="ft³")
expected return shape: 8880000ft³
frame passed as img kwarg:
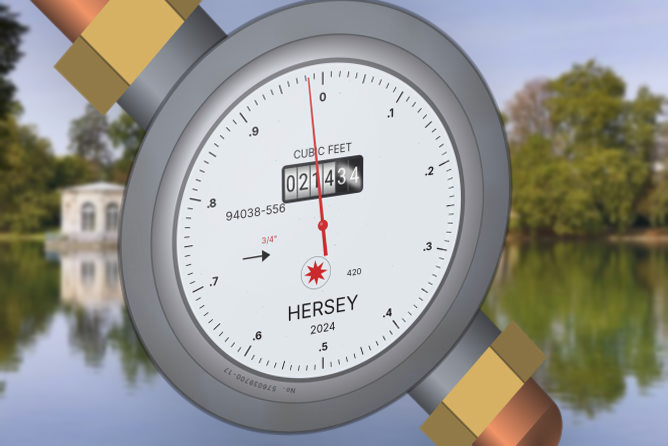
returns 21433.98ft³
